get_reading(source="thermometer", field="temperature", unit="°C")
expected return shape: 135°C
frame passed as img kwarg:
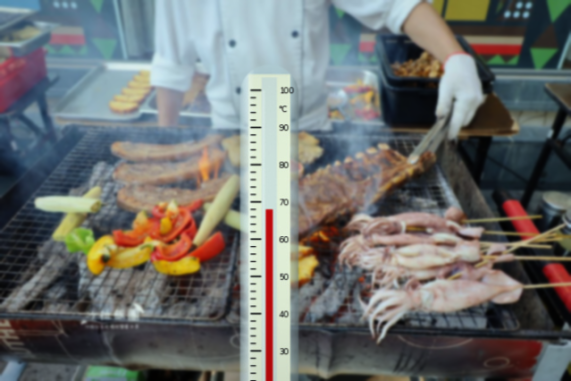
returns 68°C
